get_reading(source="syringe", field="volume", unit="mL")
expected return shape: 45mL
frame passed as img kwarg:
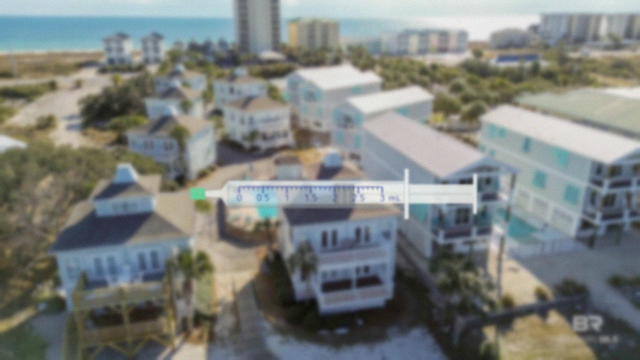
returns 2mL
